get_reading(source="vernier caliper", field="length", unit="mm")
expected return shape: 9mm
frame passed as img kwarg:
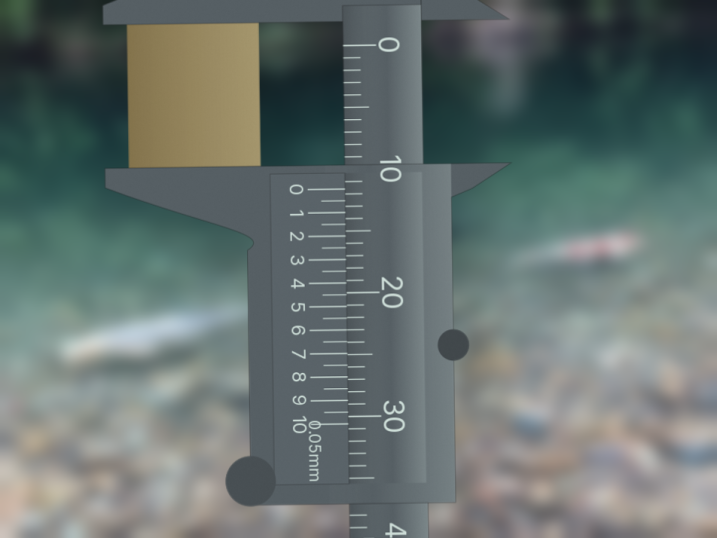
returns 11.6mm
